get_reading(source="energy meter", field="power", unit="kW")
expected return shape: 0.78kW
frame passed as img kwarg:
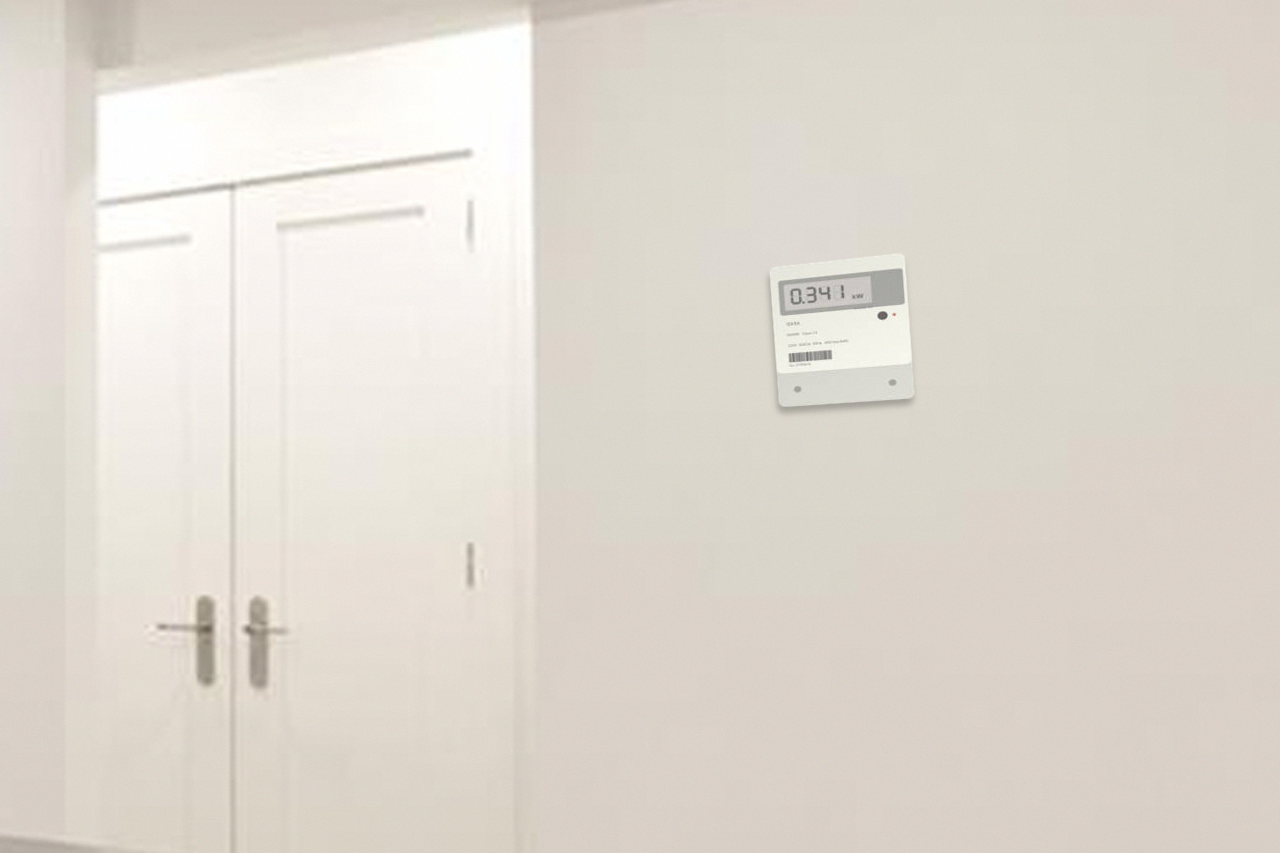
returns 0.341kW
